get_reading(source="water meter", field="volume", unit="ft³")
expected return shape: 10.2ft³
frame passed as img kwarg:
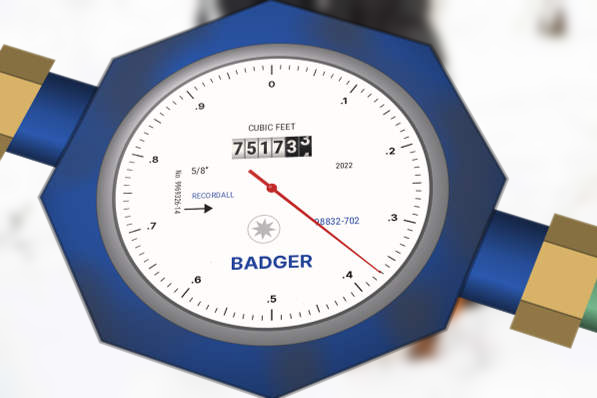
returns 751733.37ft³
